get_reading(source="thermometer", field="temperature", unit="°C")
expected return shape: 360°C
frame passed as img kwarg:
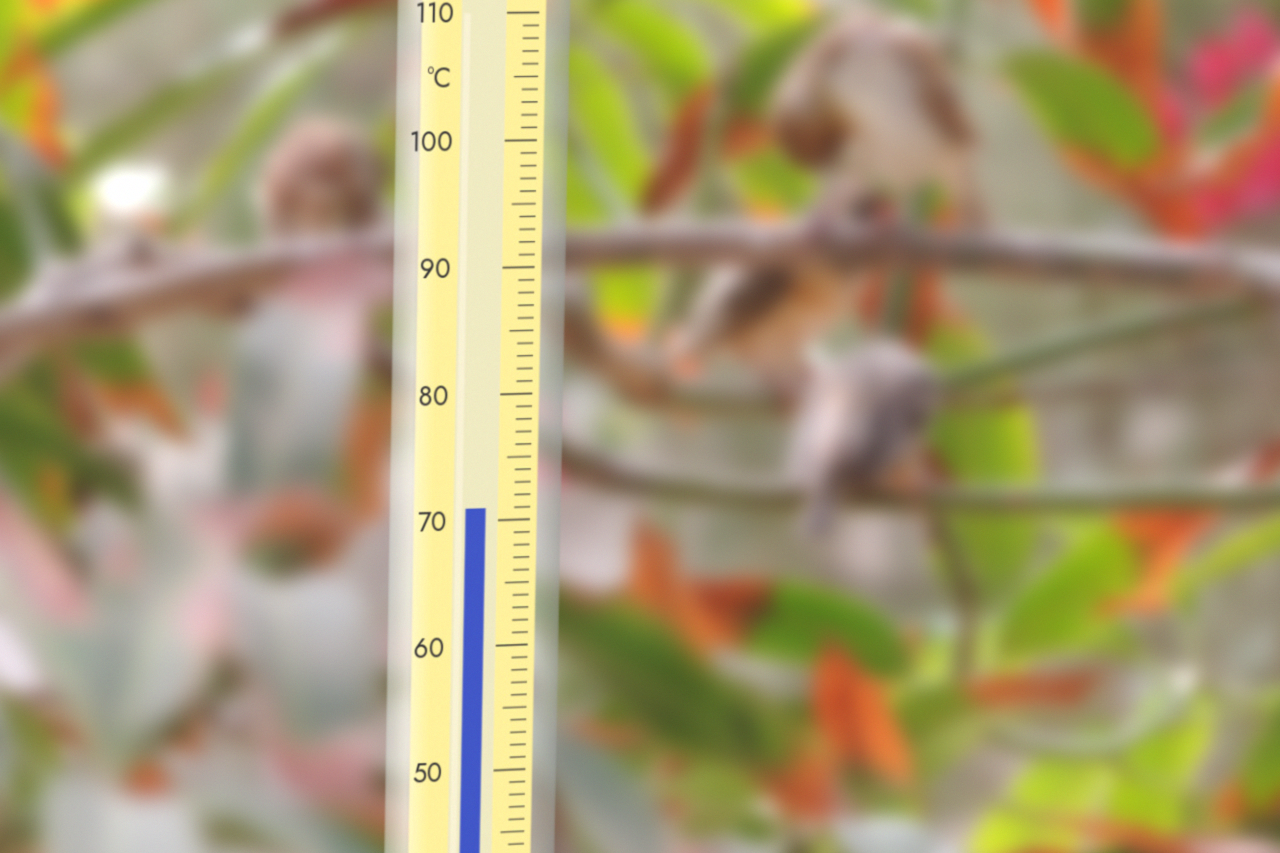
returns 71°C
